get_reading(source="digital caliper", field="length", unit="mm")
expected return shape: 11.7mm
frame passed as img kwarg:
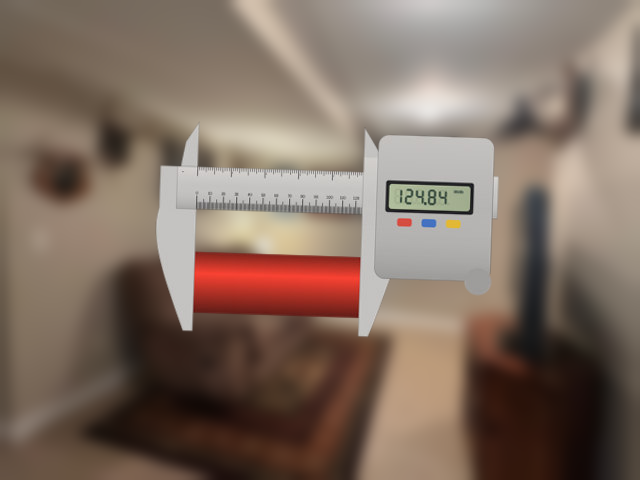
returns 124.84mm
